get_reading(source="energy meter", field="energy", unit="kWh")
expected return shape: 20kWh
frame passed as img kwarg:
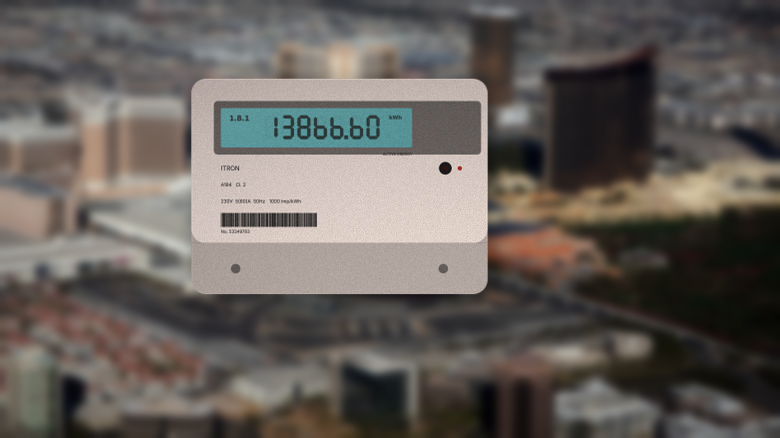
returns 13866.60kWh
